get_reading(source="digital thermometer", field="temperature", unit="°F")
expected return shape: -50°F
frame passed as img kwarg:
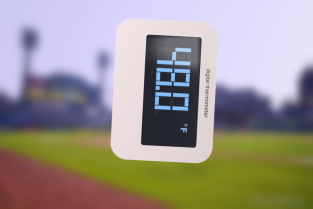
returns 48.0°F
